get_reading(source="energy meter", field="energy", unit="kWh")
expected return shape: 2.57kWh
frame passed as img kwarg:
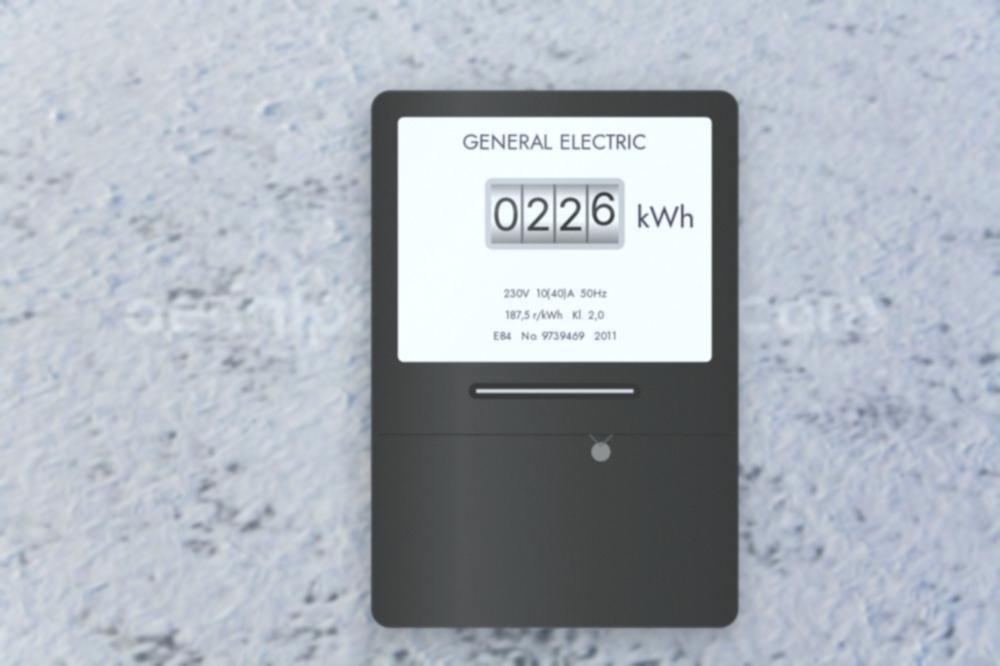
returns 226kWh
